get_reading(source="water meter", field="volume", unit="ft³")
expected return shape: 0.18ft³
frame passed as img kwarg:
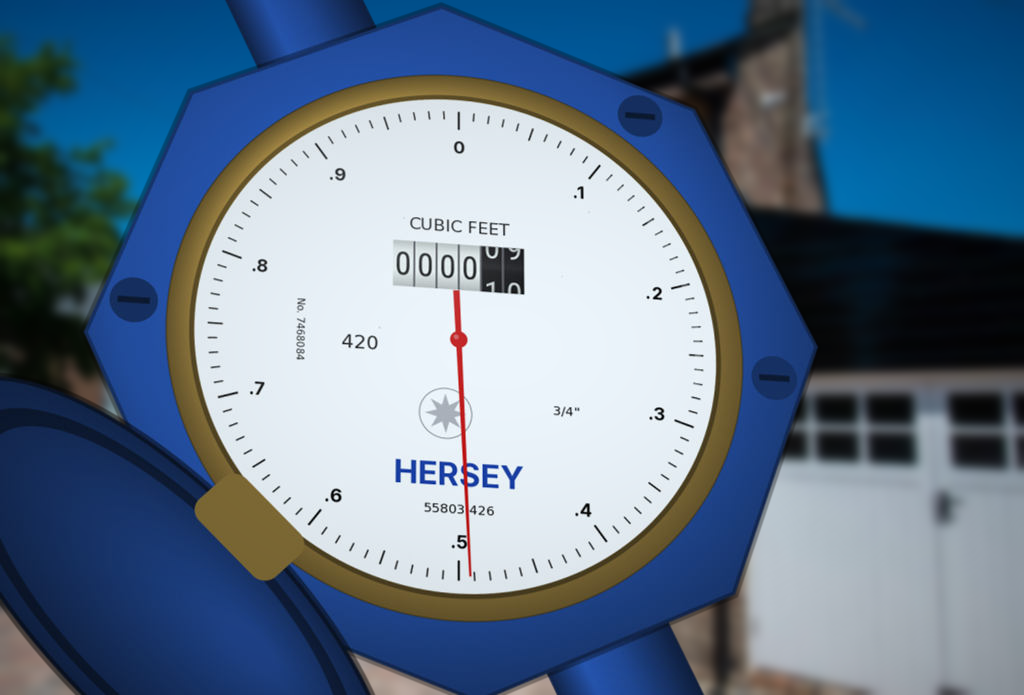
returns 9.49ft³
